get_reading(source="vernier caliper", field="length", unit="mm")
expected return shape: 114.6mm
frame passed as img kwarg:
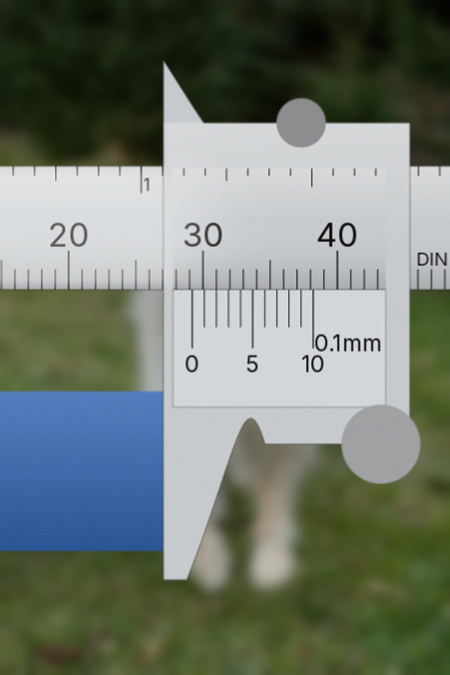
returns 29.2mm
